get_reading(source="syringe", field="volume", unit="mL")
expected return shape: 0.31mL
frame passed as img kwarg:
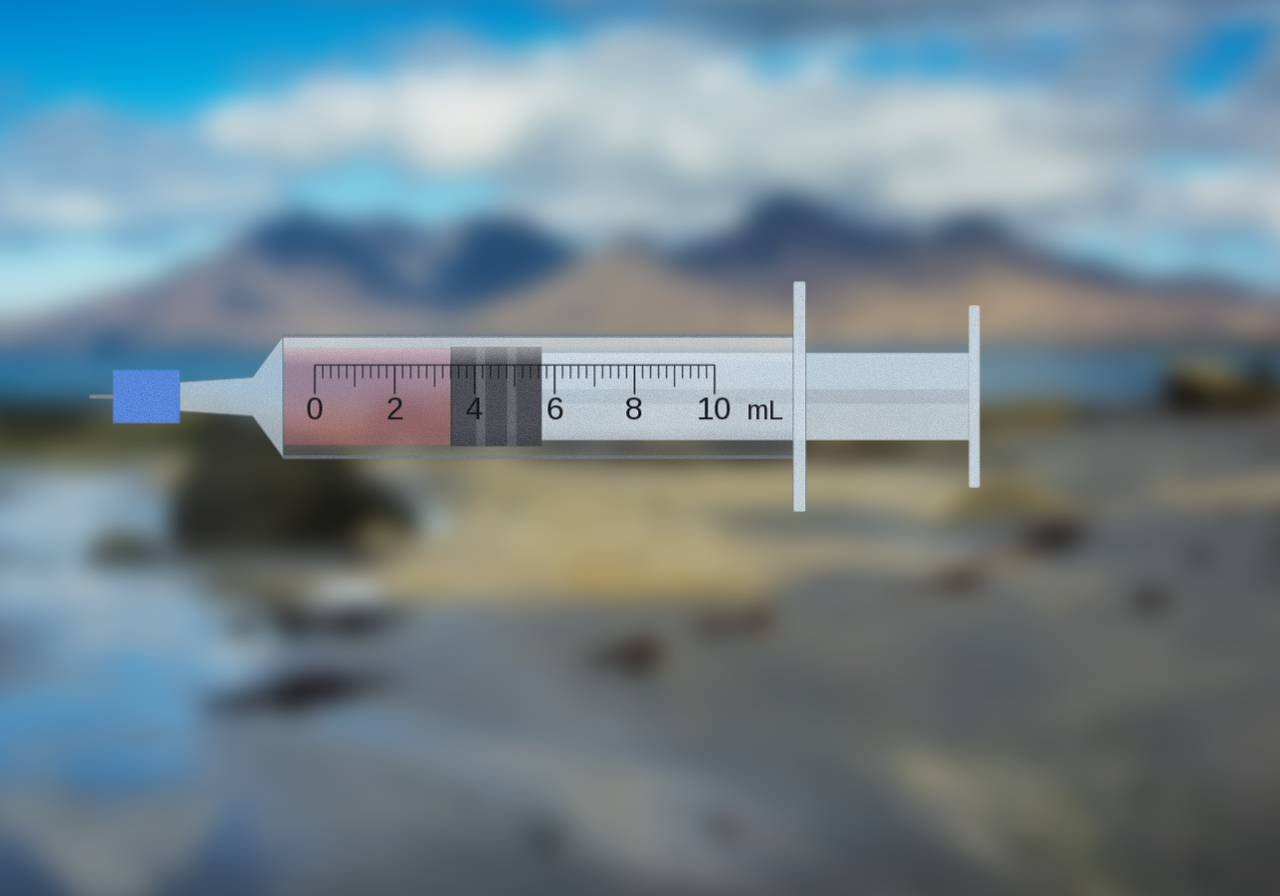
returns 3.4mL
